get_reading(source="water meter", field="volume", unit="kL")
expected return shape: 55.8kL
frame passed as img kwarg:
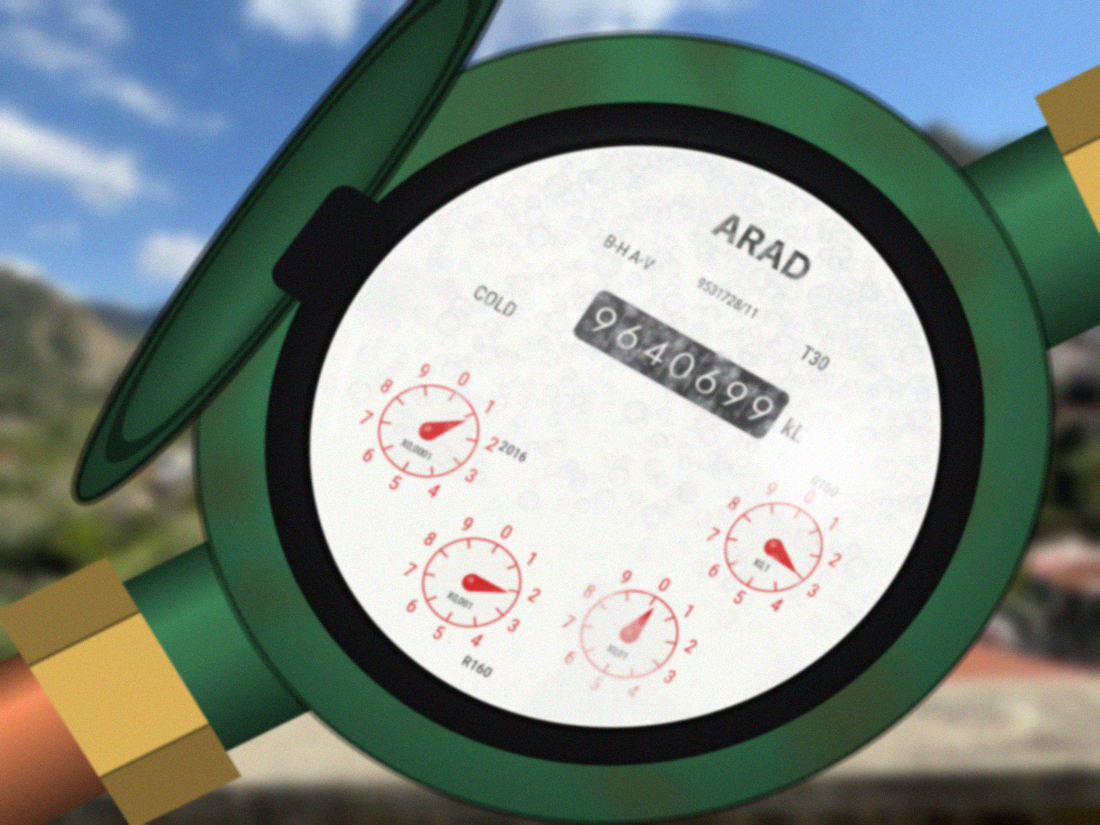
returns 9640699.3021kL
